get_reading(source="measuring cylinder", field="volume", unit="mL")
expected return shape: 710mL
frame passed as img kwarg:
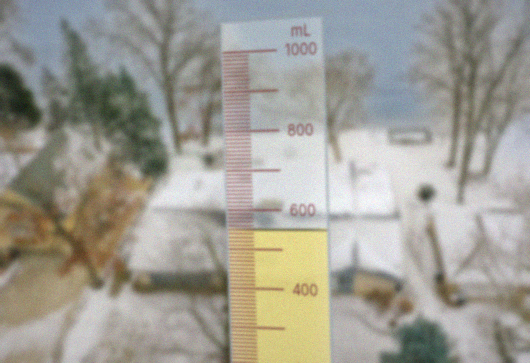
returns 550mL
